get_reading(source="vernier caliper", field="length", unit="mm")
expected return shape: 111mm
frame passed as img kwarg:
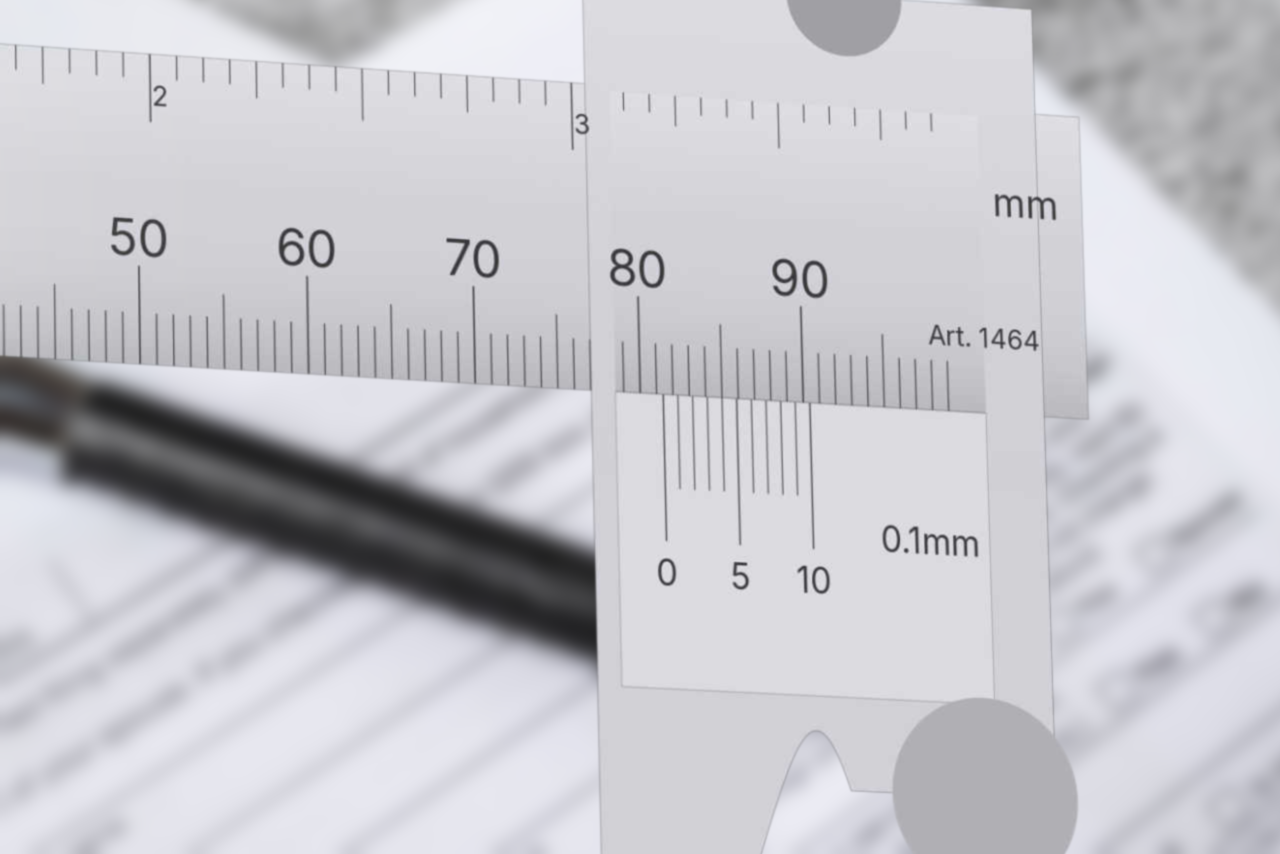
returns 81.4mm
